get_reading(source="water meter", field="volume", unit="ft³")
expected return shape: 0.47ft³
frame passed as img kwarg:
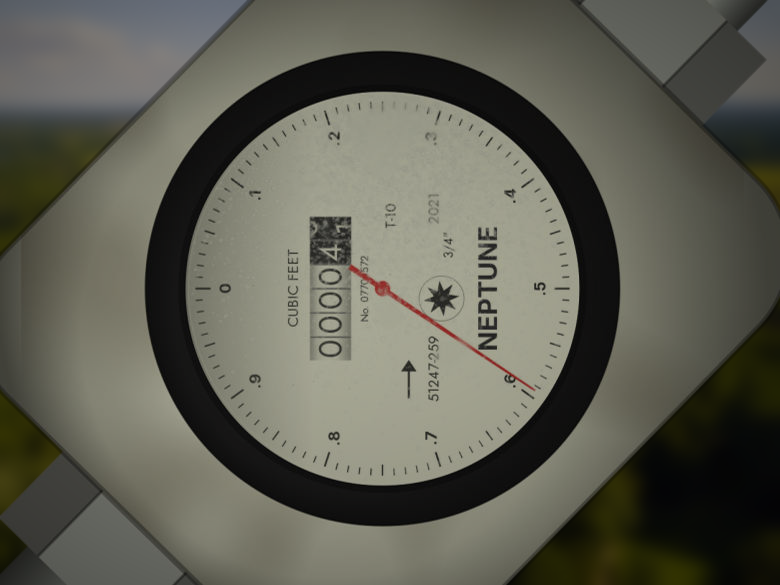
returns 40.59ft³
